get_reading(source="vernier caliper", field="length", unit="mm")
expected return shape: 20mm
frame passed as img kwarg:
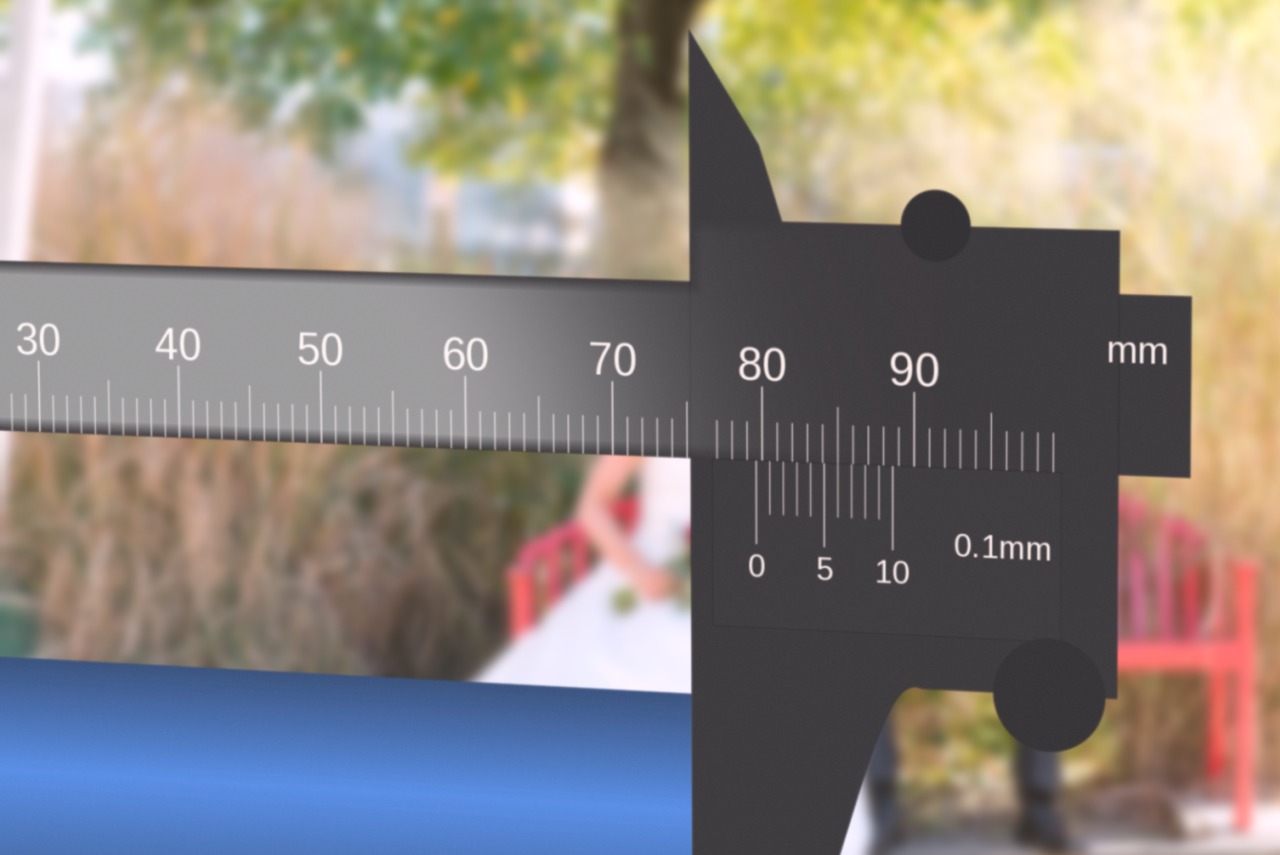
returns 79.6mm
